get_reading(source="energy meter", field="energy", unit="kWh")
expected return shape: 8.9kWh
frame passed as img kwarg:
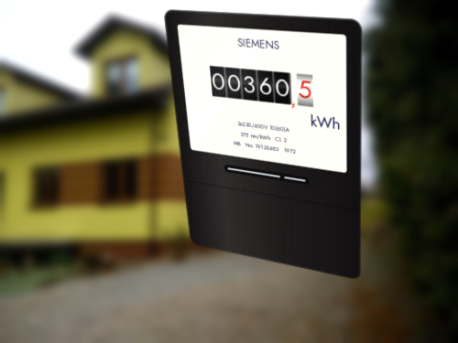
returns 360.5kWh
